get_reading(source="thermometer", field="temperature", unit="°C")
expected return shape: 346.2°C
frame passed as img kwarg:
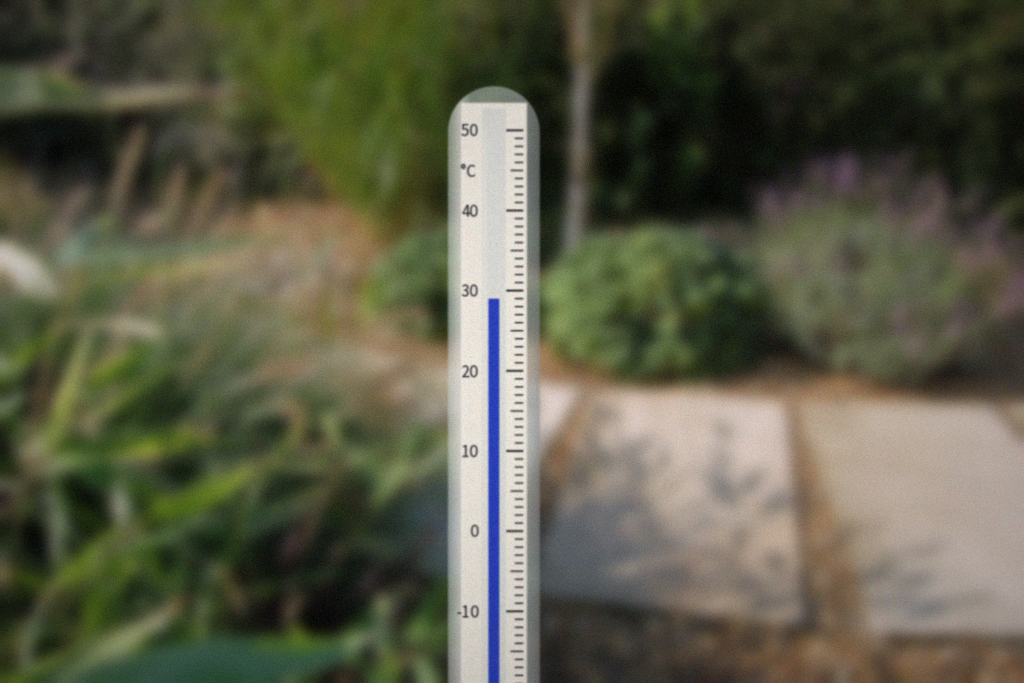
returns 29°C
